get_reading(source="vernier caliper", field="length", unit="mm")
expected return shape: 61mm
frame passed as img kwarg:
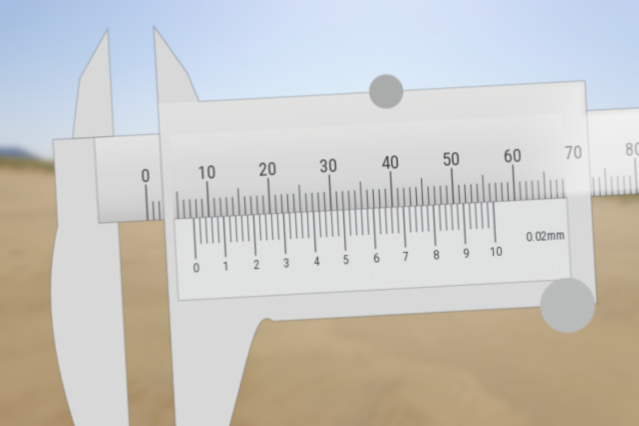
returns 7.5mm
